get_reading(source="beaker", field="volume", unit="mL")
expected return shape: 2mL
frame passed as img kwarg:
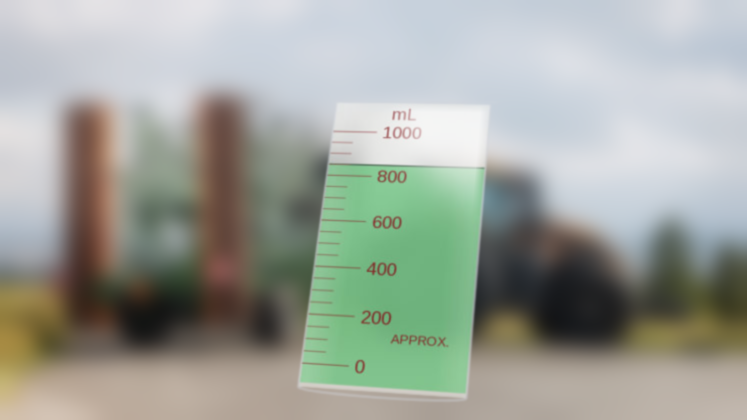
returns 850mL
